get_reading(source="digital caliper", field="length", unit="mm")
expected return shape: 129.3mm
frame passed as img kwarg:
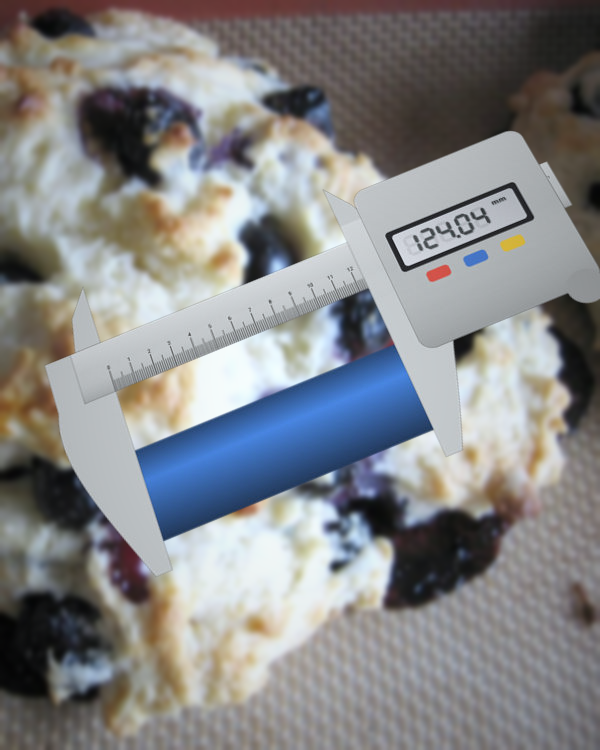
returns 124.04mm
